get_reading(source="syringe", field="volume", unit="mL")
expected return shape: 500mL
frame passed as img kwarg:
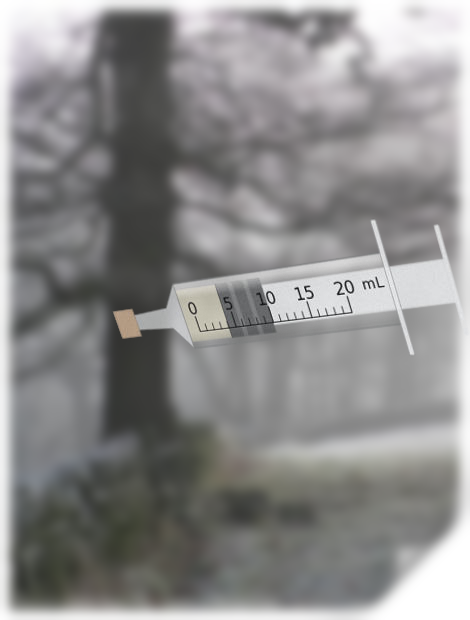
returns 4mL
